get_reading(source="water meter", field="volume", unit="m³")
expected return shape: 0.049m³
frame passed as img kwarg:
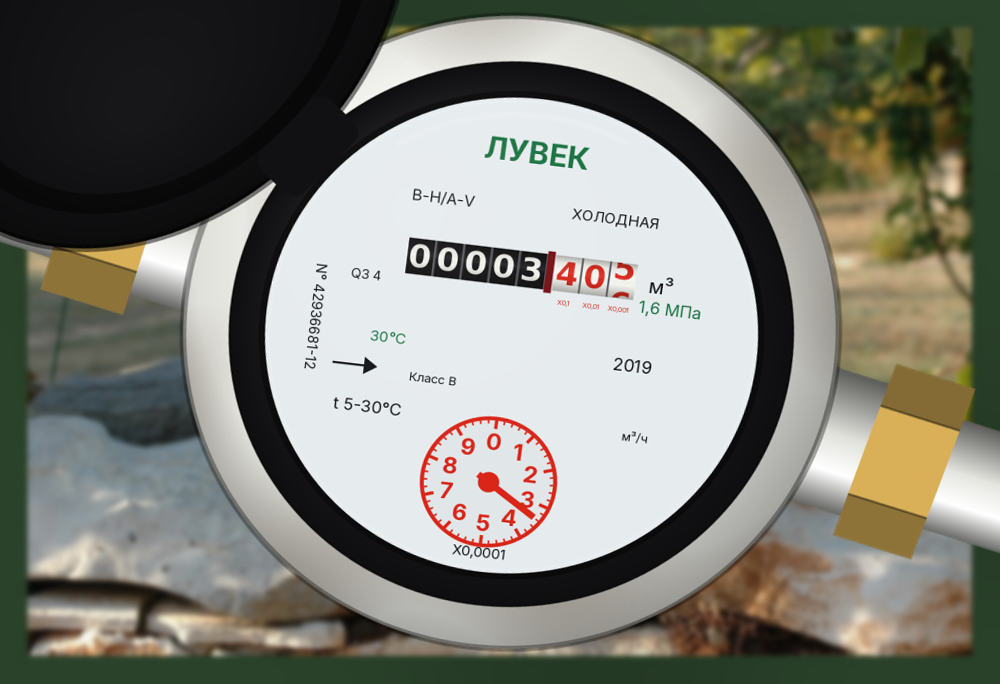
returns 3.4053m³
